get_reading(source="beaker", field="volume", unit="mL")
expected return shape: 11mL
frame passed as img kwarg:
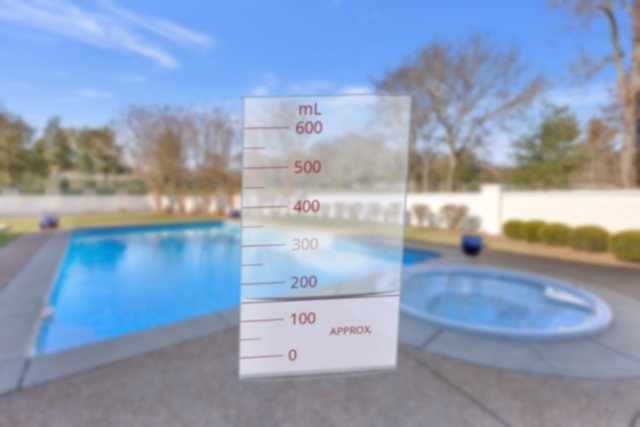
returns 150mL
